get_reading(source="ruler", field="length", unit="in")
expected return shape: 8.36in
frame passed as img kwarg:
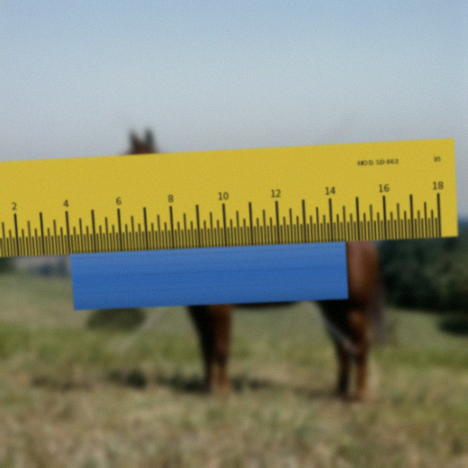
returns 10.5in
